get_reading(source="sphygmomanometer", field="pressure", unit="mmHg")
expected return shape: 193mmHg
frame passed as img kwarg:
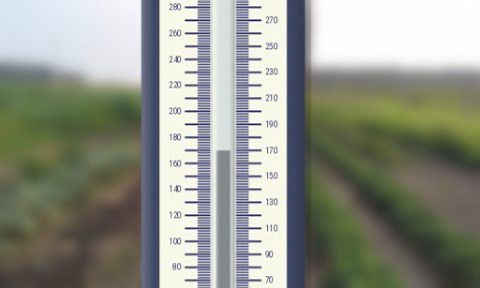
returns 170mmHg
